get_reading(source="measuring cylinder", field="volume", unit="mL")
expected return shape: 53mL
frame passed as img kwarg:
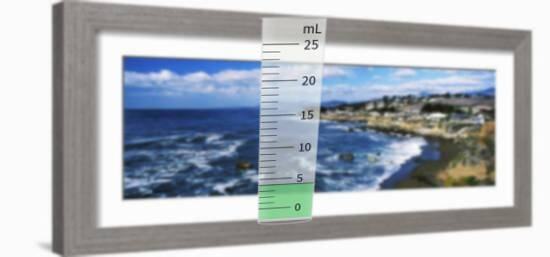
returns 4mL
